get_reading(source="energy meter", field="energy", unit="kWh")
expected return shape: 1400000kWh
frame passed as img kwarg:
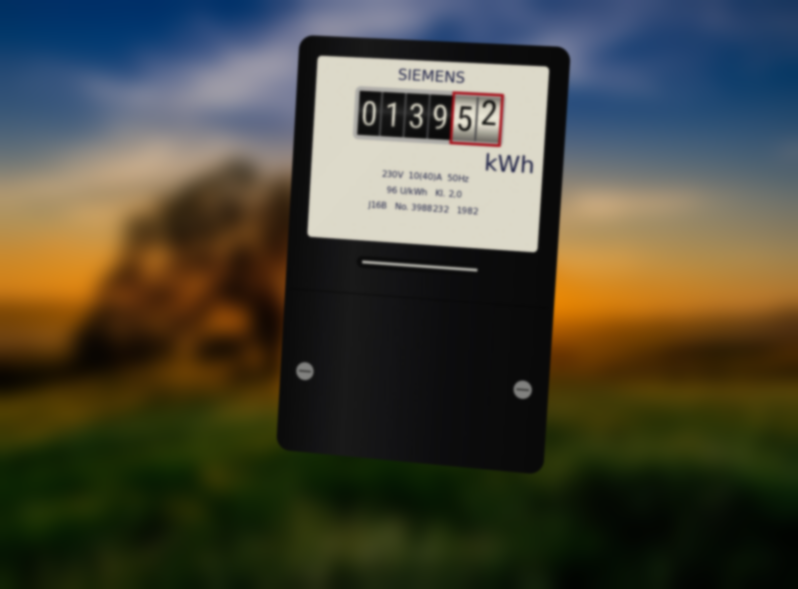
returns 139.52kWh
